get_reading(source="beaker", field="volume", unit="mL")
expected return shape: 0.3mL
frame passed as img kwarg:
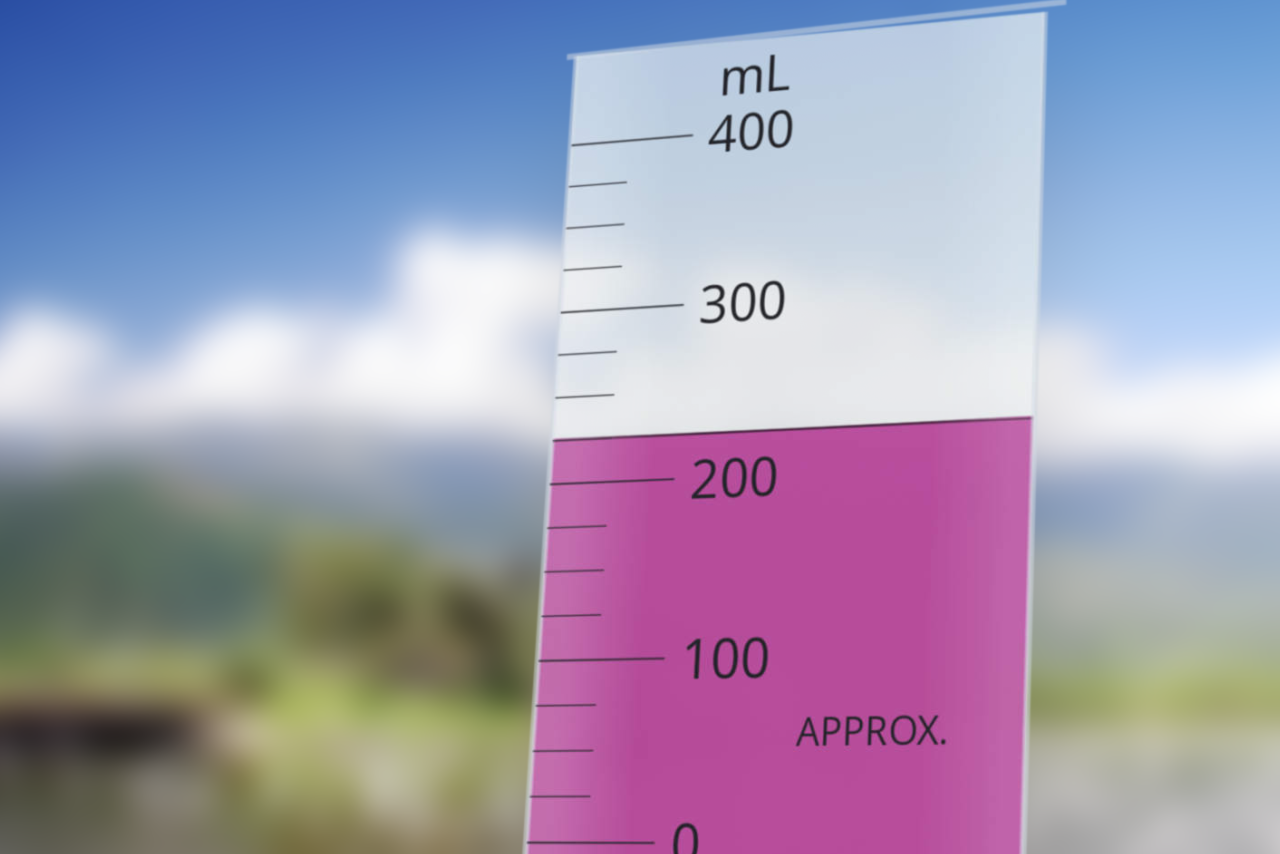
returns 225mL
